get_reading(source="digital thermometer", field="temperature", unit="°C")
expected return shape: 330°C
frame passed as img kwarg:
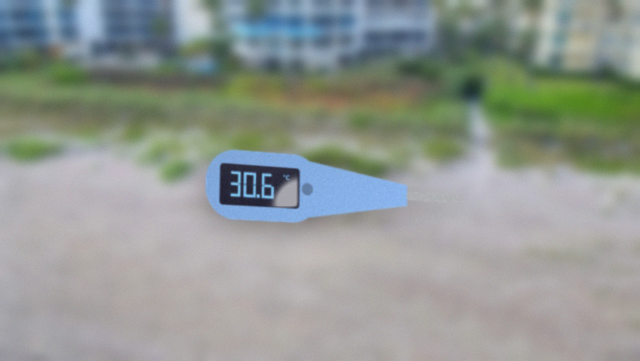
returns 30.6°C
